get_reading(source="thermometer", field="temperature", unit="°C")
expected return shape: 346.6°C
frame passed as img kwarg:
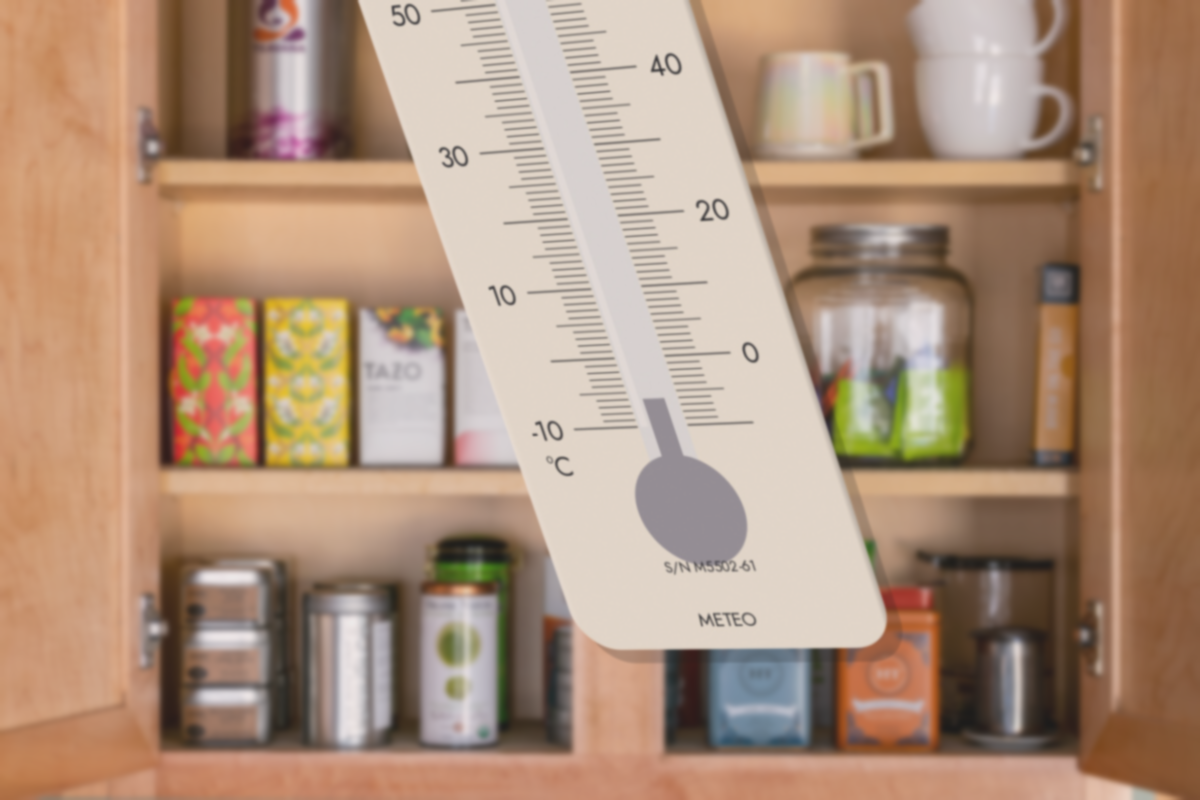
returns -6°C
